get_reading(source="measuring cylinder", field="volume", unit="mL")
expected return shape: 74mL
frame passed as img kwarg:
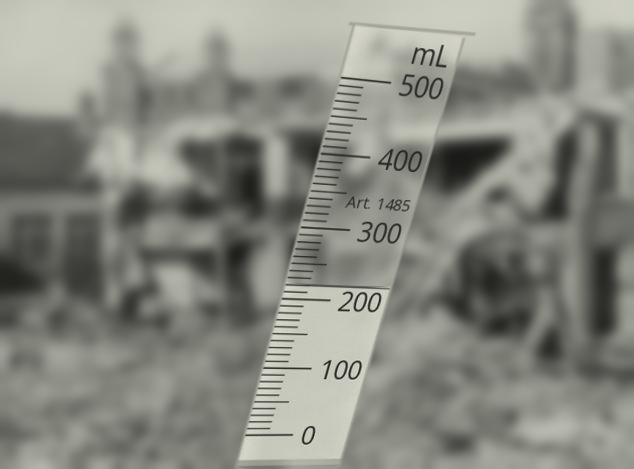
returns 220mL
